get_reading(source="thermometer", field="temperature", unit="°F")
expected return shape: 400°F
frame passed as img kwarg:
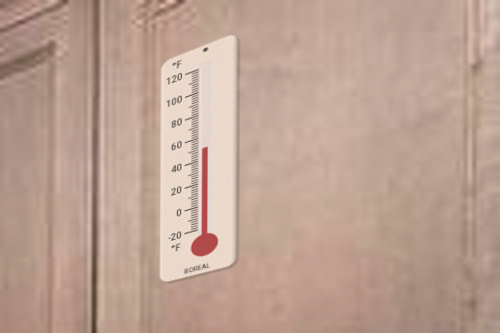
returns 50°F
